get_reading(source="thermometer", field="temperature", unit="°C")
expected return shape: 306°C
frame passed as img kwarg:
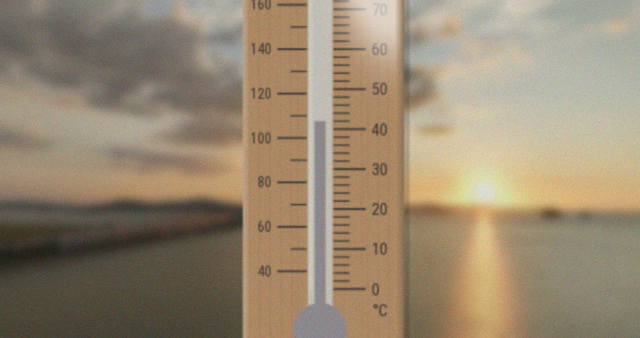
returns 42°C
